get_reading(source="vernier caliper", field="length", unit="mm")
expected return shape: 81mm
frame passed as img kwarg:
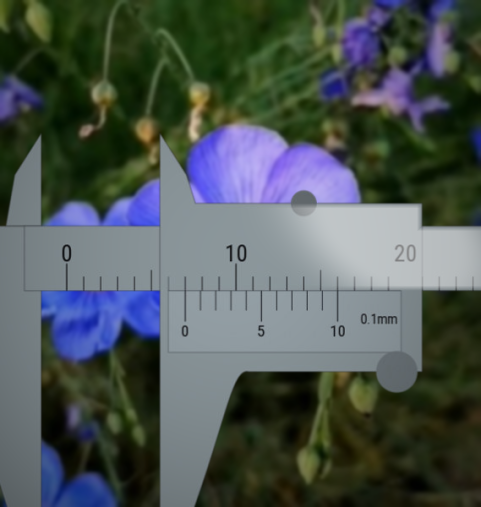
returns 7.0mm
